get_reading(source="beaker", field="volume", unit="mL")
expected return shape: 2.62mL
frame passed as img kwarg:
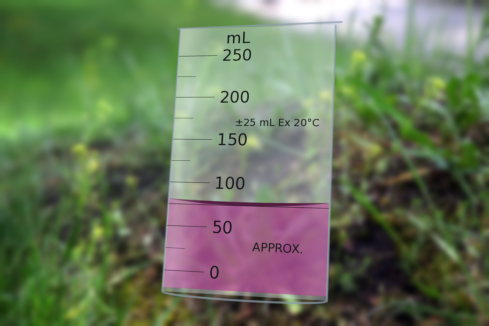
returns 75mL
